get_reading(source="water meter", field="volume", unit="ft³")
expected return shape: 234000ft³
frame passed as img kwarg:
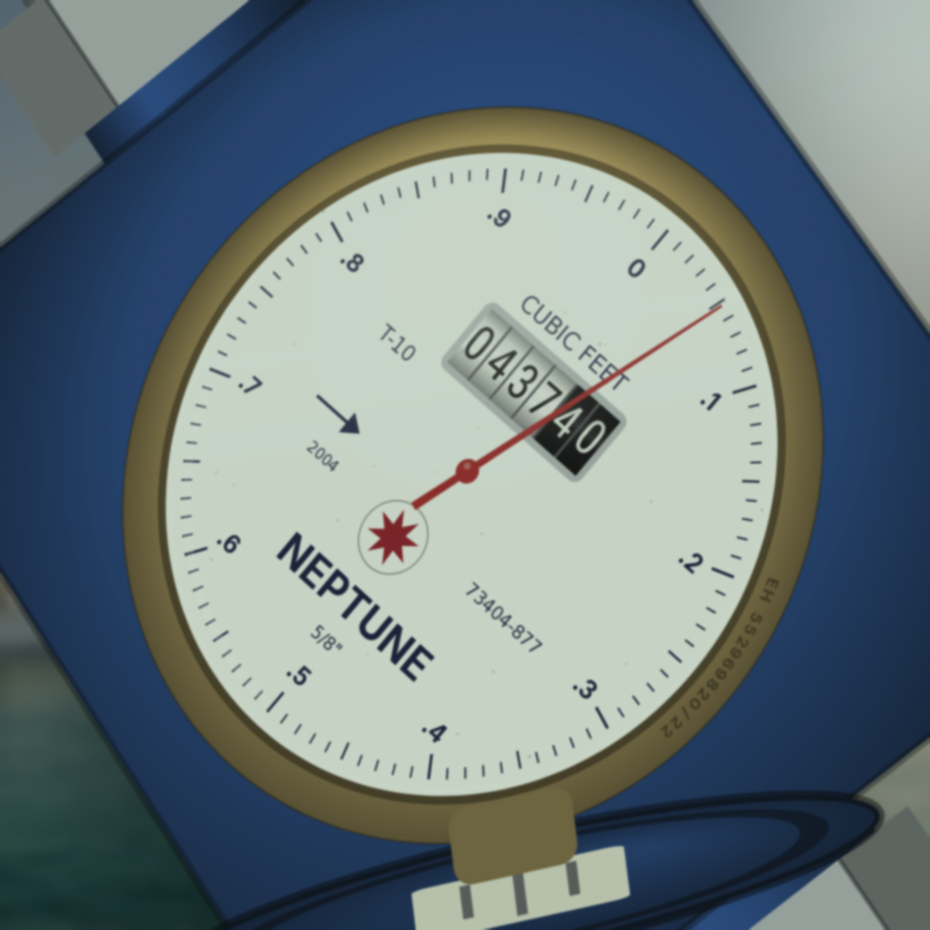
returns 43740.05ft³
